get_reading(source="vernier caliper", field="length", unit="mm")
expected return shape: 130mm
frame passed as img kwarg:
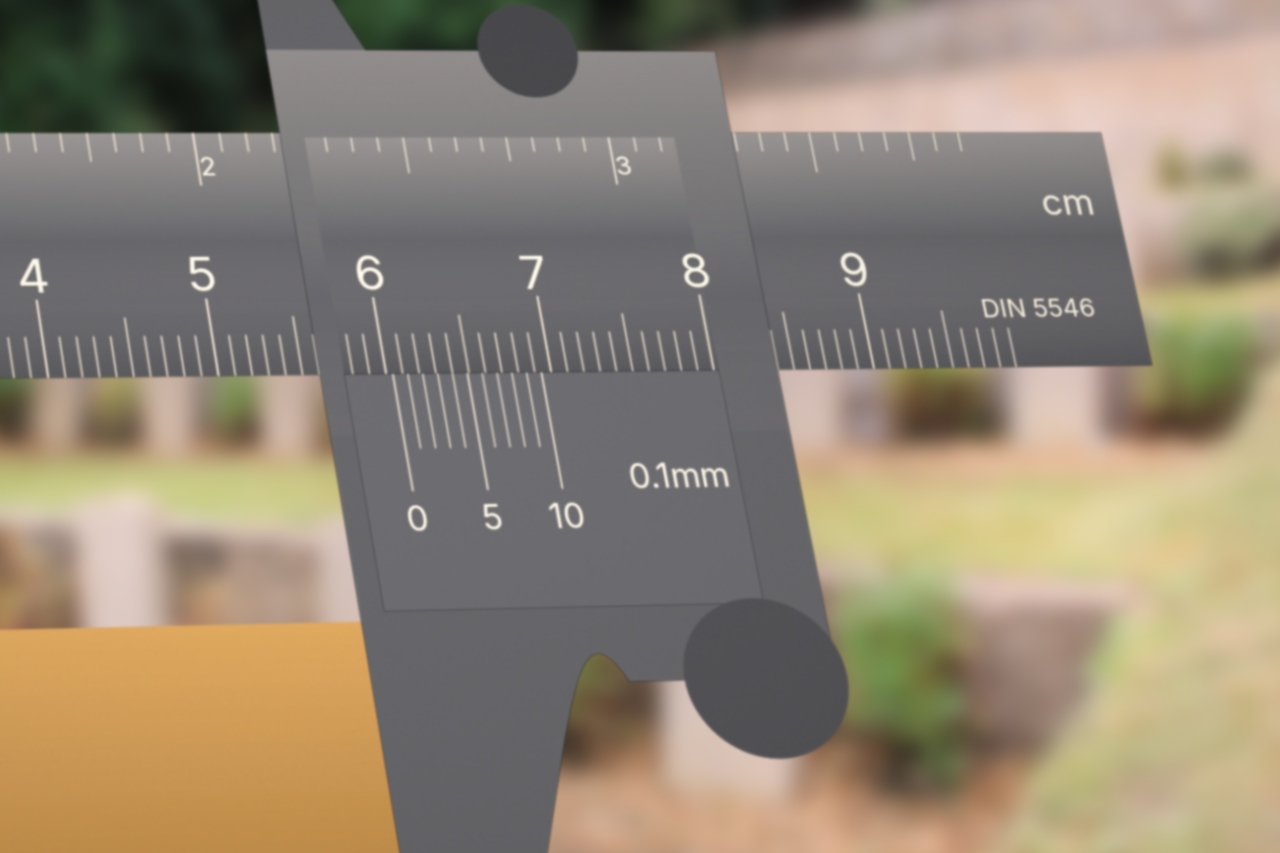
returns 60.4mm
